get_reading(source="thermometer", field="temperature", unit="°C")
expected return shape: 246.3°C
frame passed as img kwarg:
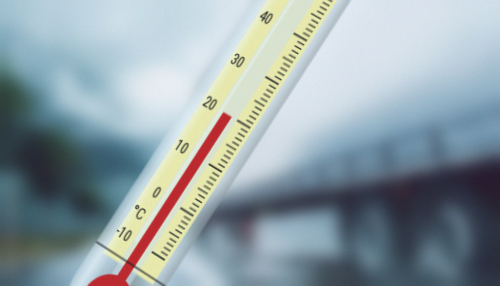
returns 20°C
